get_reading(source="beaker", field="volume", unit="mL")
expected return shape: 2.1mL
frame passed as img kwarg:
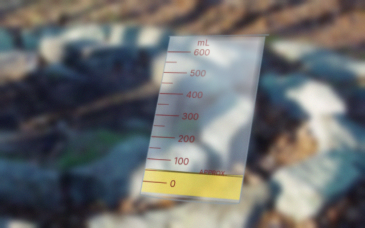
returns 50mL
